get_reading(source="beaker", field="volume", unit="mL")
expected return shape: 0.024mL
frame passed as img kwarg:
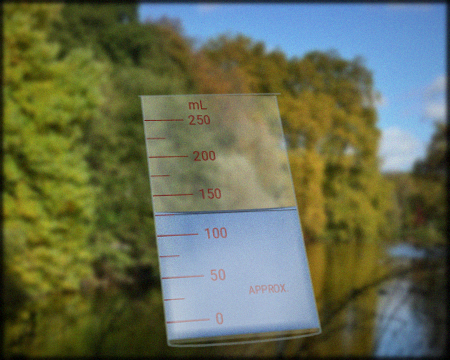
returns 125mL
